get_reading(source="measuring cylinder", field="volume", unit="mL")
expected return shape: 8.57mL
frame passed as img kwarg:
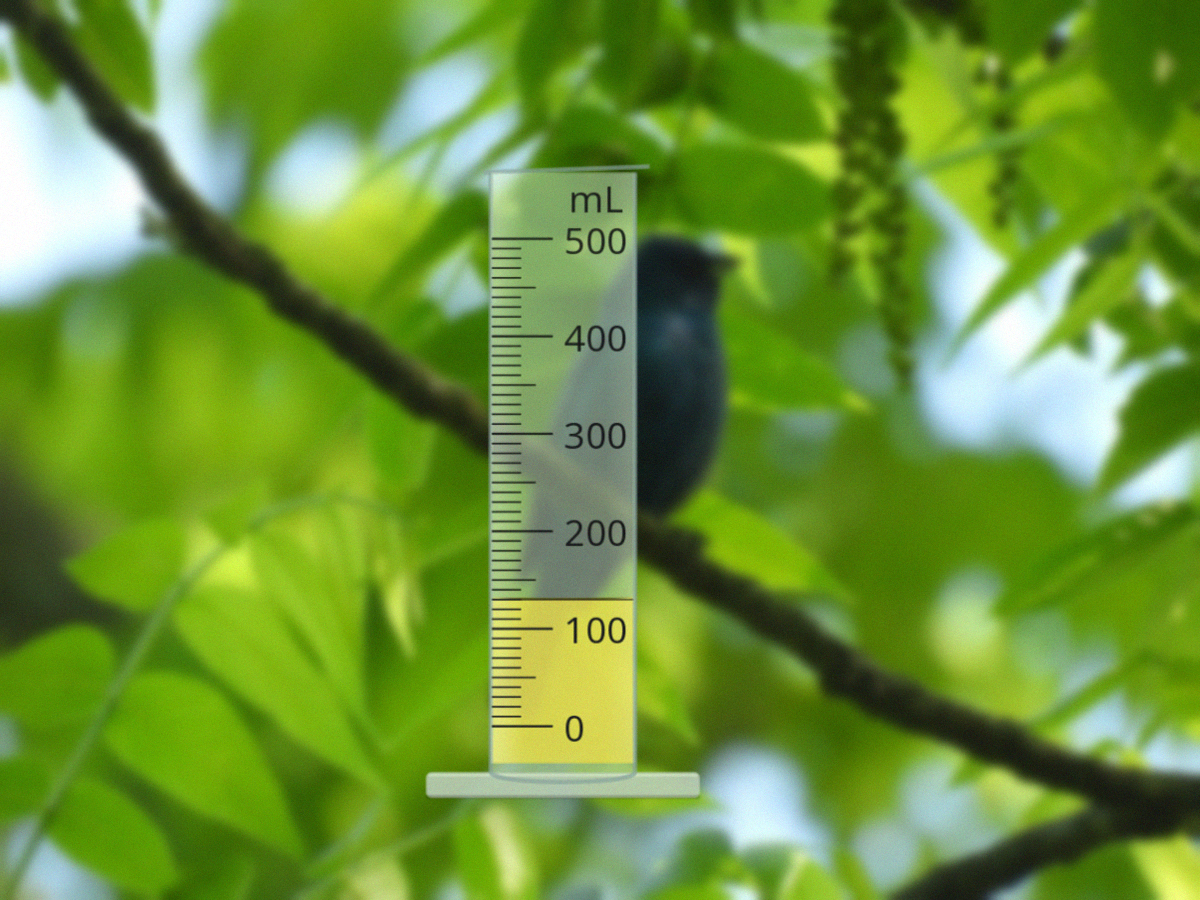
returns 130mL
